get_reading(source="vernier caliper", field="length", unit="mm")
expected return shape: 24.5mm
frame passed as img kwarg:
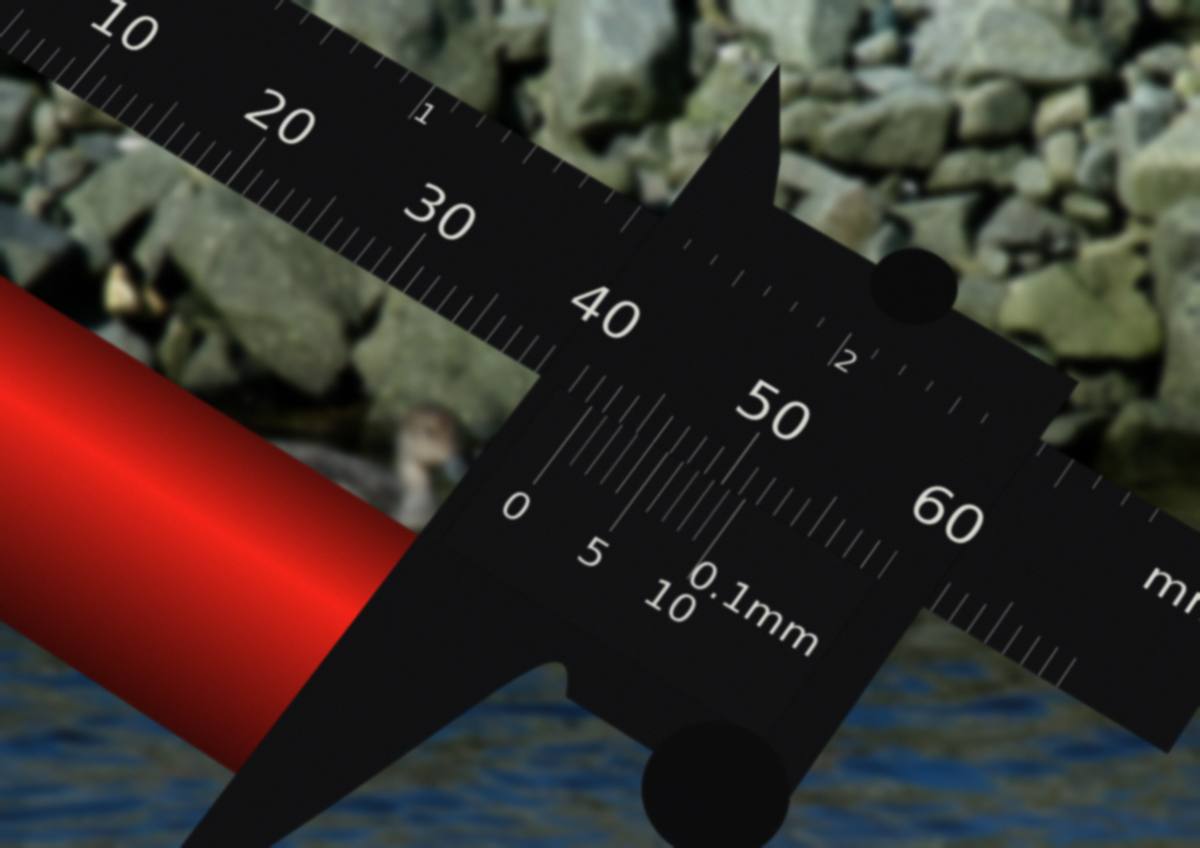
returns 42.4mm
